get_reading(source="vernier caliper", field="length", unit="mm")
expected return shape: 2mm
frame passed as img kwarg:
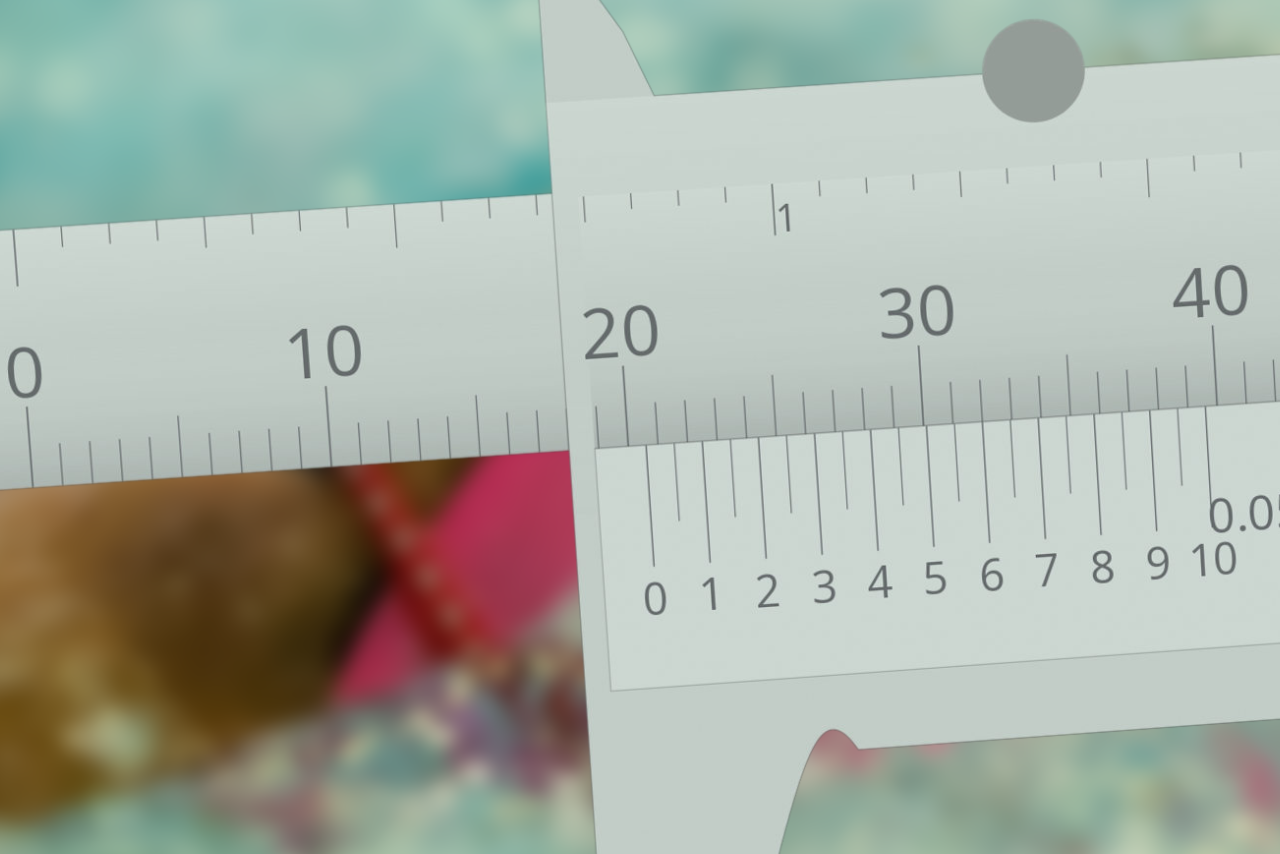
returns 20.60mm
